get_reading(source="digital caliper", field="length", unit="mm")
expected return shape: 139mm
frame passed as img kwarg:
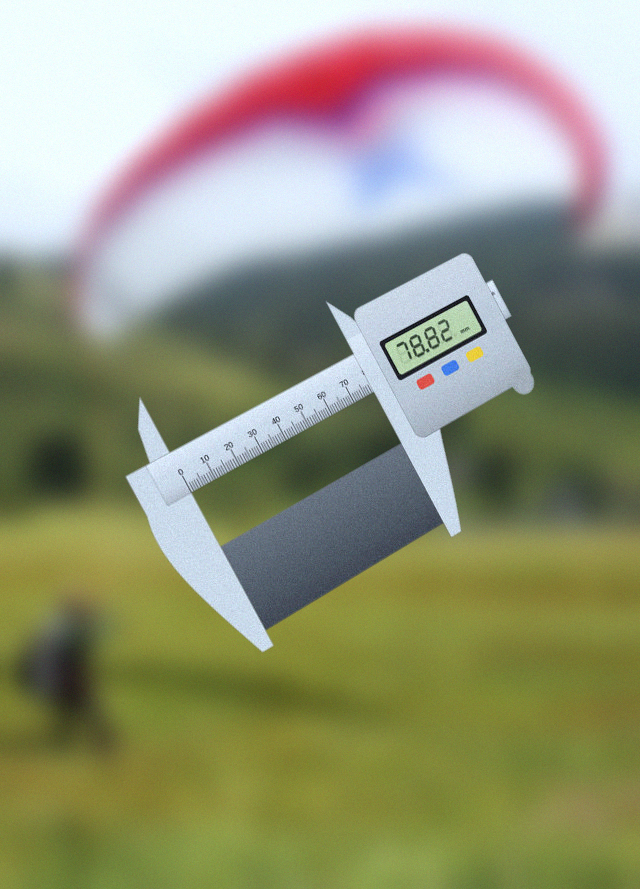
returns 78.82mm
